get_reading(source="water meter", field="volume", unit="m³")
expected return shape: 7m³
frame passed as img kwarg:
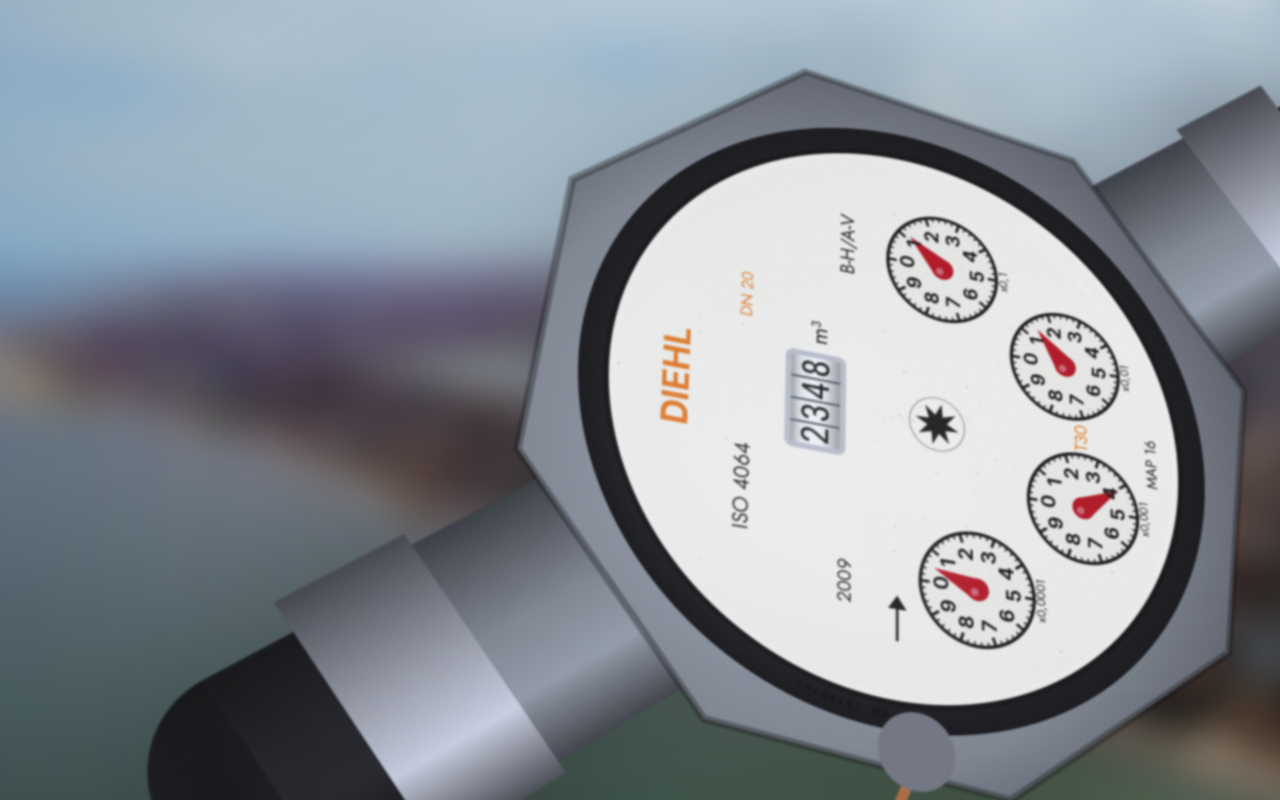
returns 2348.1140m³
